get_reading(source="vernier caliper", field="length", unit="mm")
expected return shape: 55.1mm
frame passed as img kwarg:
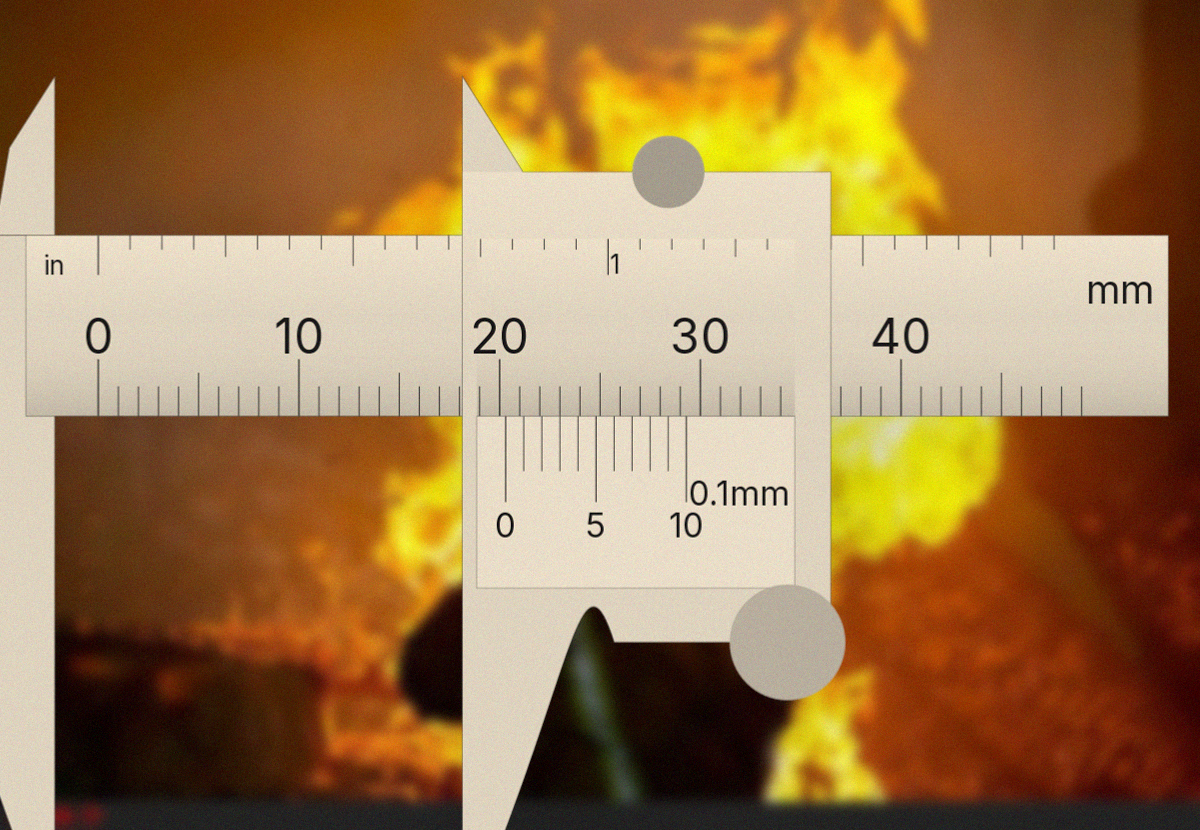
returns 20.3mm
